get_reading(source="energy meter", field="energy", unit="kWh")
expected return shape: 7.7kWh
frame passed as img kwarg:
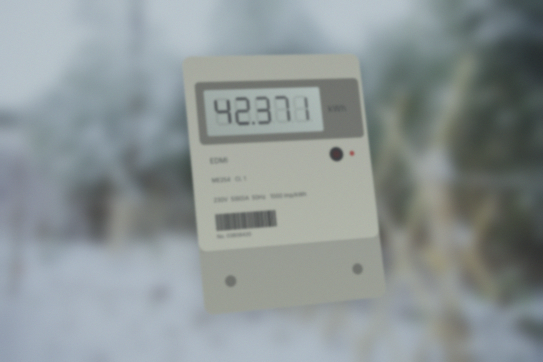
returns 42.371kWh
